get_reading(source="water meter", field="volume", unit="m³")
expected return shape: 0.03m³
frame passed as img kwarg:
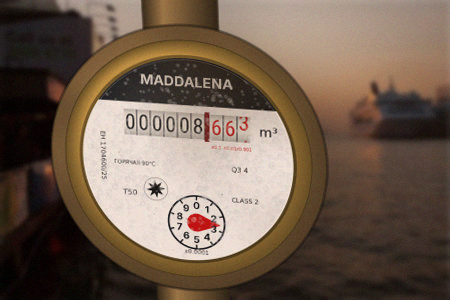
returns 8.6632m³
